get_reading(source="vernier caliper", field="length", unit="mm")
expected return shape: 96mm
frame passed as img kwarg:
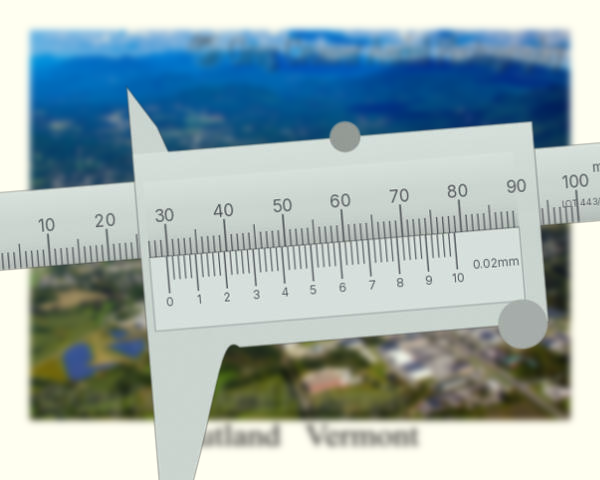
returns 29.8mm
